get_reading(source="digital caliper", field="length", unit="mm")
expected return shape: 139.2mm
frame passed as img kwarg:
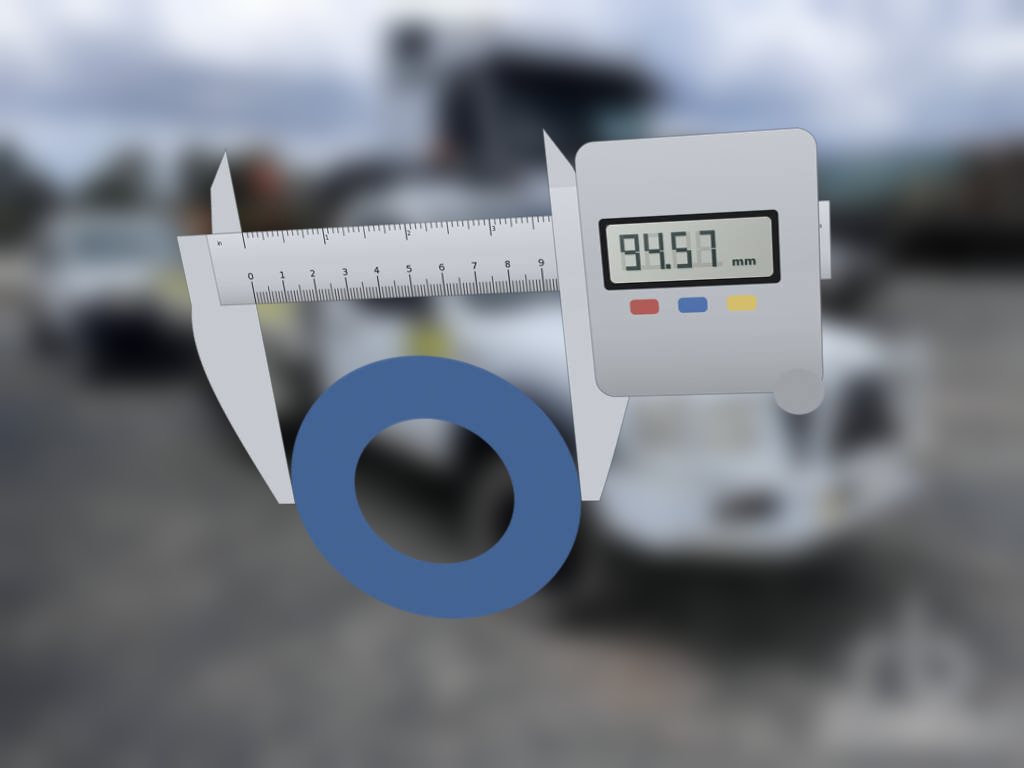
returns 94.57mm
